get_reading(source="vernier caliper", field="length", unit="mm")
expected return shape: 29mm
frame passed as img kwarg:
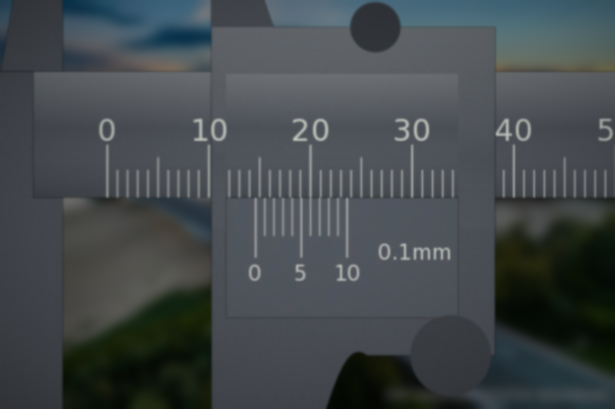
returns 14.6mm
